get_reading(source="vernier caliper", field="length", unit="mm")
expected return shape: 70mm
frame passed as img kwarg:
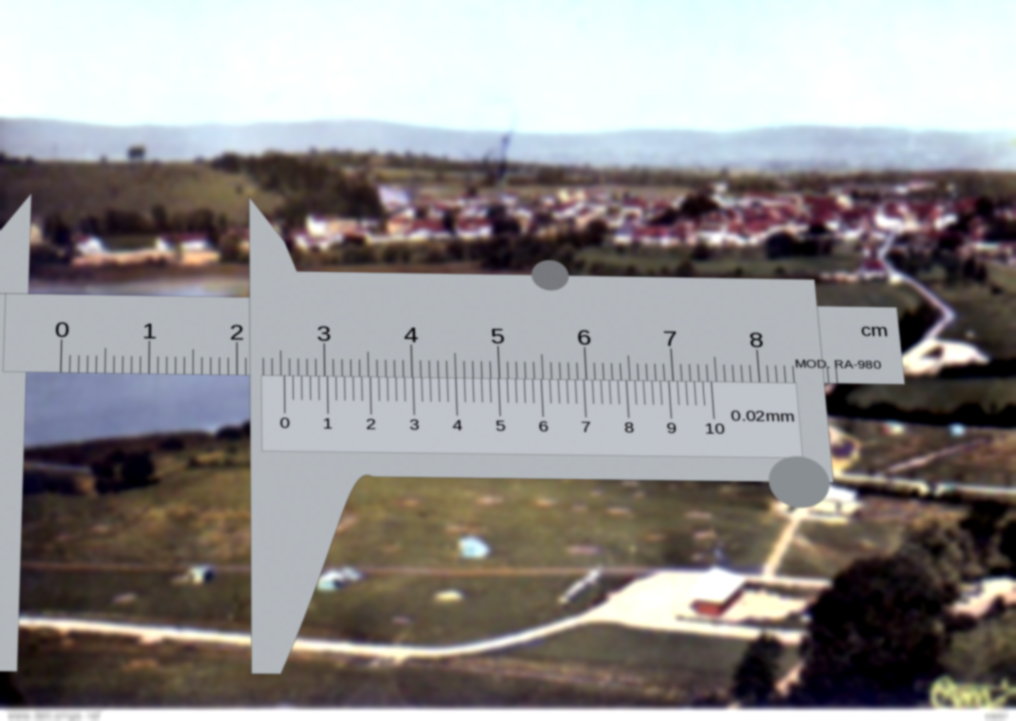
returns 25.4mm
